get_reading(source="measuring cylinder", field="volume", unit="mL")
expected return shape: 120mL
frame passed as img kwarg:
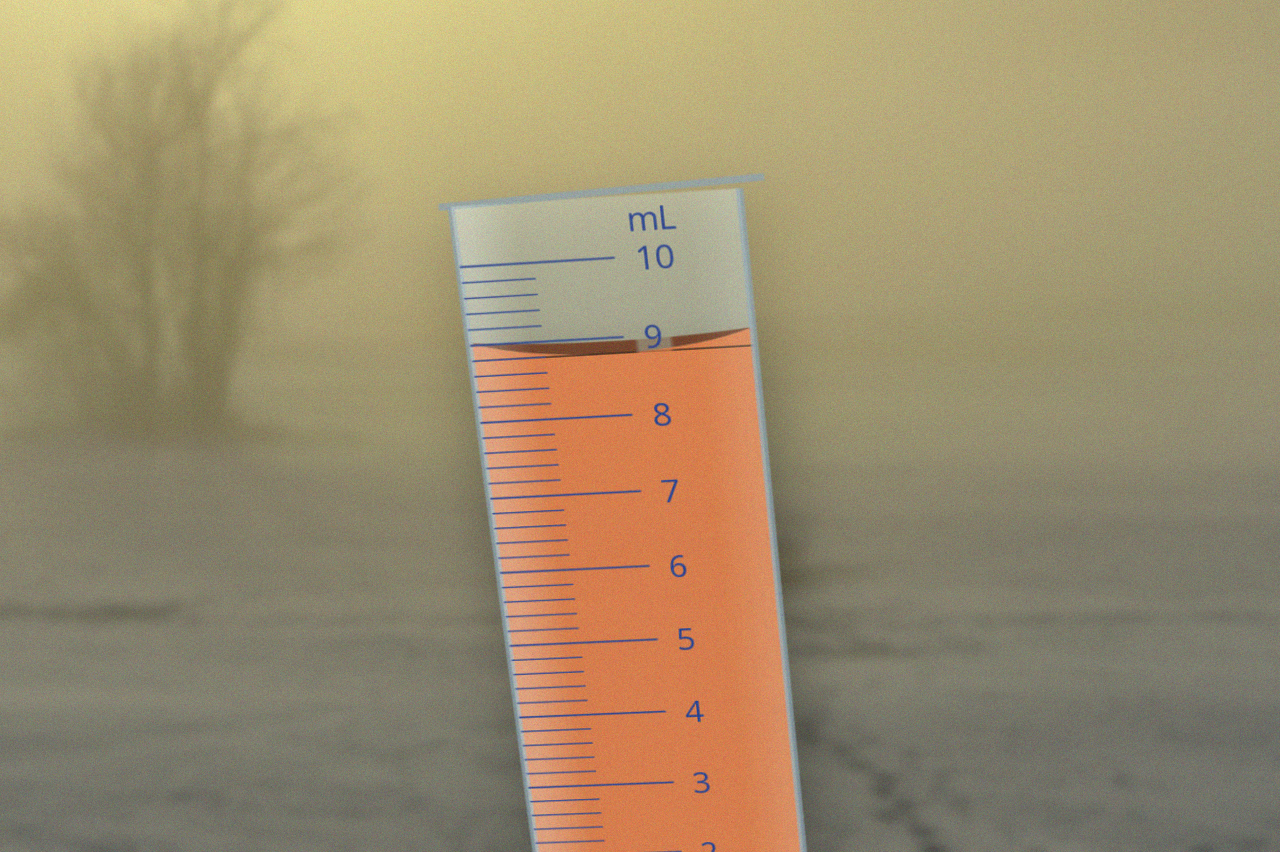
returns 8.8mL
